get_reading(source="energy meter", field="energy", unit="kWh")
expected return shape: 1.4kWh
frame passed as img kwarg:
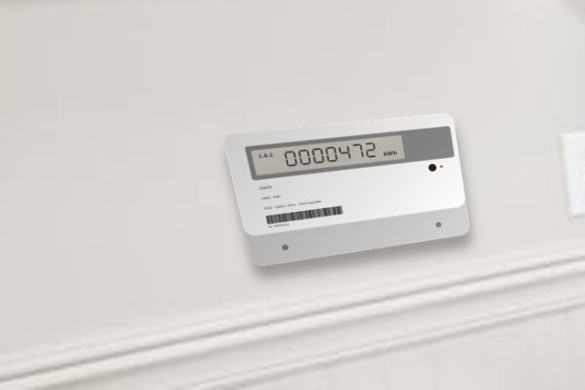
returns 472kWh
